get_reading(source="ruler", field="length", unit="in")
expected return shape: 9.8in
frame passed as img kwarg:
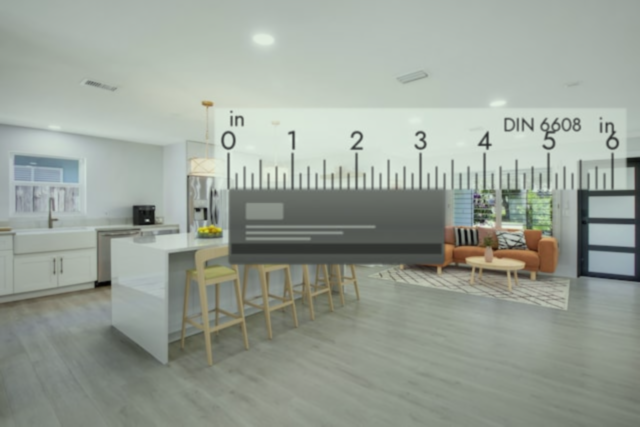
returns 3.375in
